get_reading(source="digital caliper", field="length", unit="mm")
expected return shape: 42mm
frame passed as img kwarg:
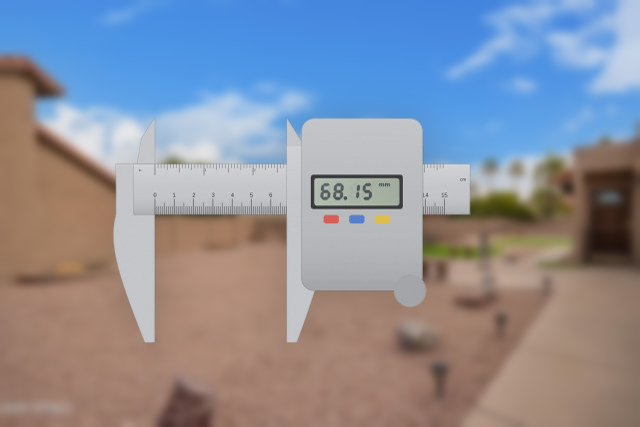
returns 68.15mm
